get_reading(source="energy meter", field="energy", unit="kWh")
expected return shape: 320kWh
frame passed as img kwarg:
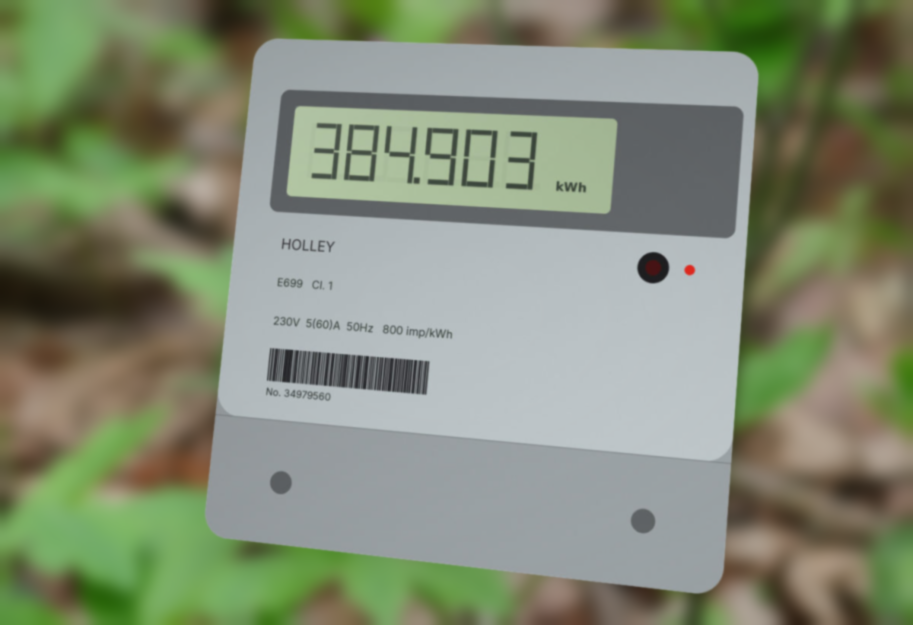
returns 384.903kWh
